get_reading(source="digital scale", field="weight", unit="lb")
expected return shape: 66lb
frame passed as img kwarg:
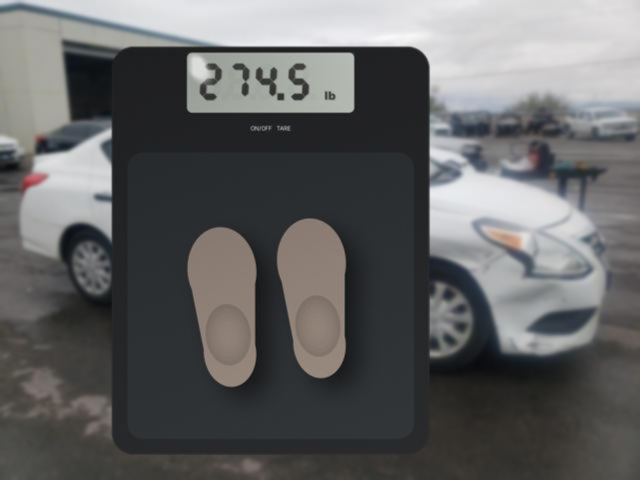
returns 274.5lb
